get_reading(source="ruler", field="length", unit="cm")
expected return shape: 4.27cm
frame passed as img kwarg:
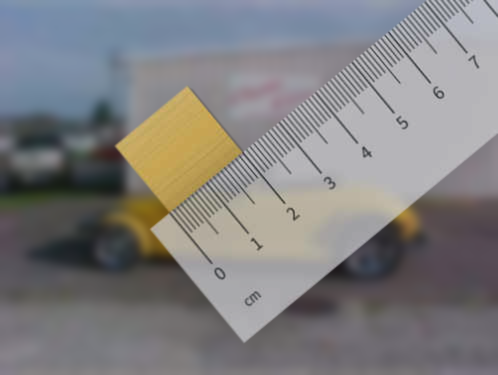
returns 2cm
